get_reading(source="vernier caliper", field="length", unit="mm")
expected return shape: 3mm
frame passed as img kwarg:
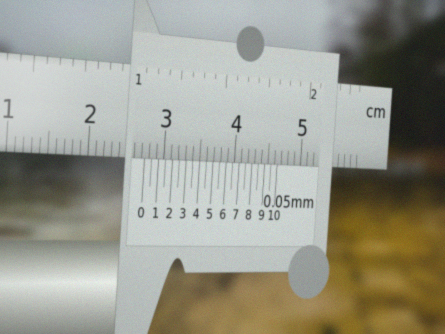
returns 27.4mm
